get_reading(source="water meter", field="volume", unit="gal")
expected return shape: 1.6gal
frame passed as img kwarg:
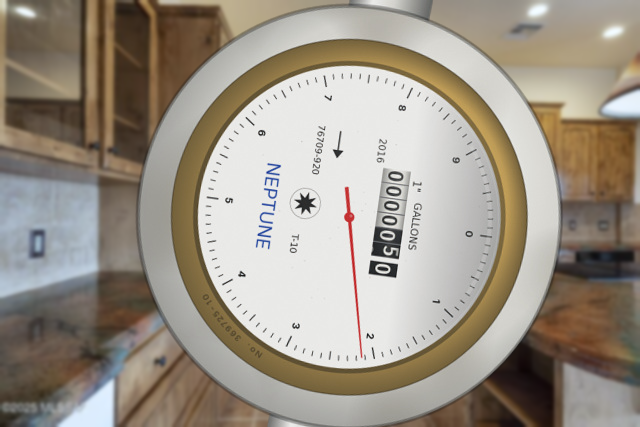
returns 52.1gal
